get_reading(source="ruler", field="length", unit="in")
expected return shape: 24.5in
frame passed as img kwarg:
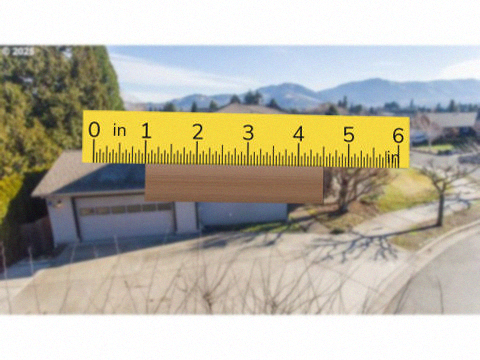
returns 3.5in
